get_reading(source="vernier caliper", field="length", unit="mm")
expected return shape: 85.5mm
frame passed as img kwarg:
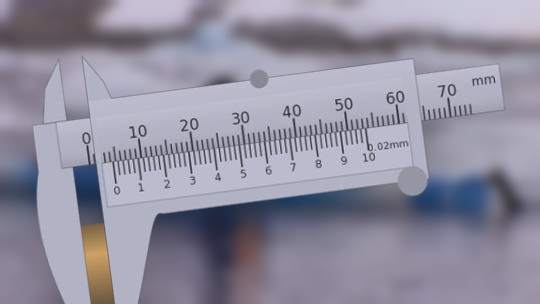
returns 4.5mm
